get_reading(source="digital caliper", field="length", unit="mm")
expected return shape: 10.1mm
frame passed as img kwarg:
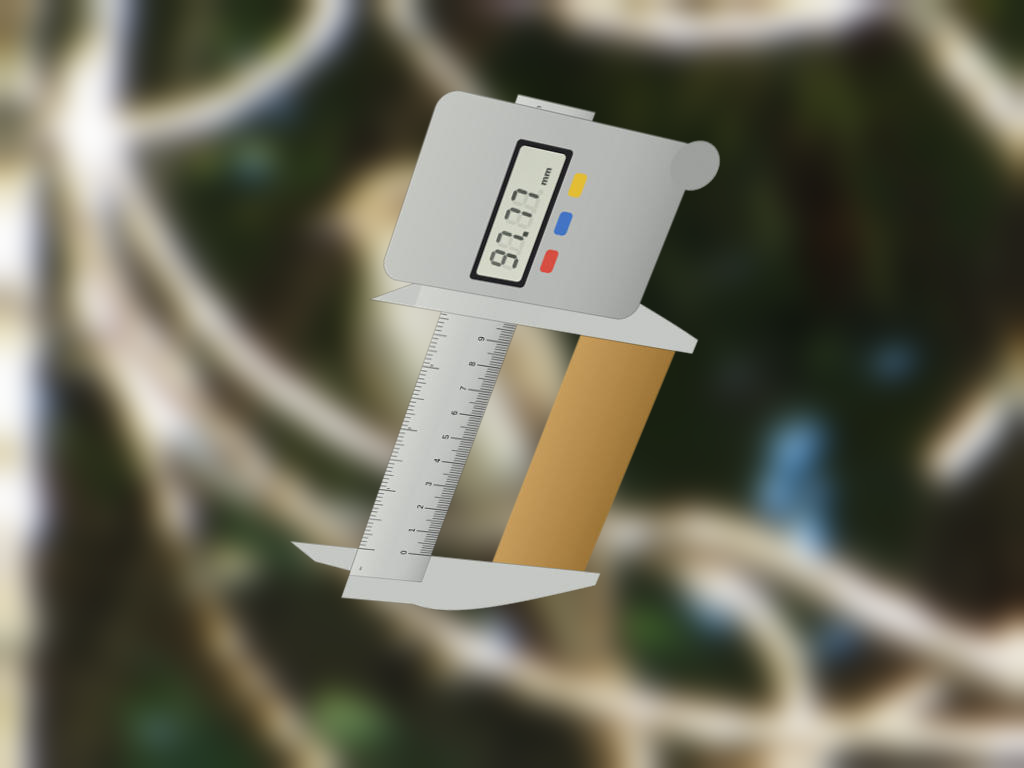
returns 97.77mm
